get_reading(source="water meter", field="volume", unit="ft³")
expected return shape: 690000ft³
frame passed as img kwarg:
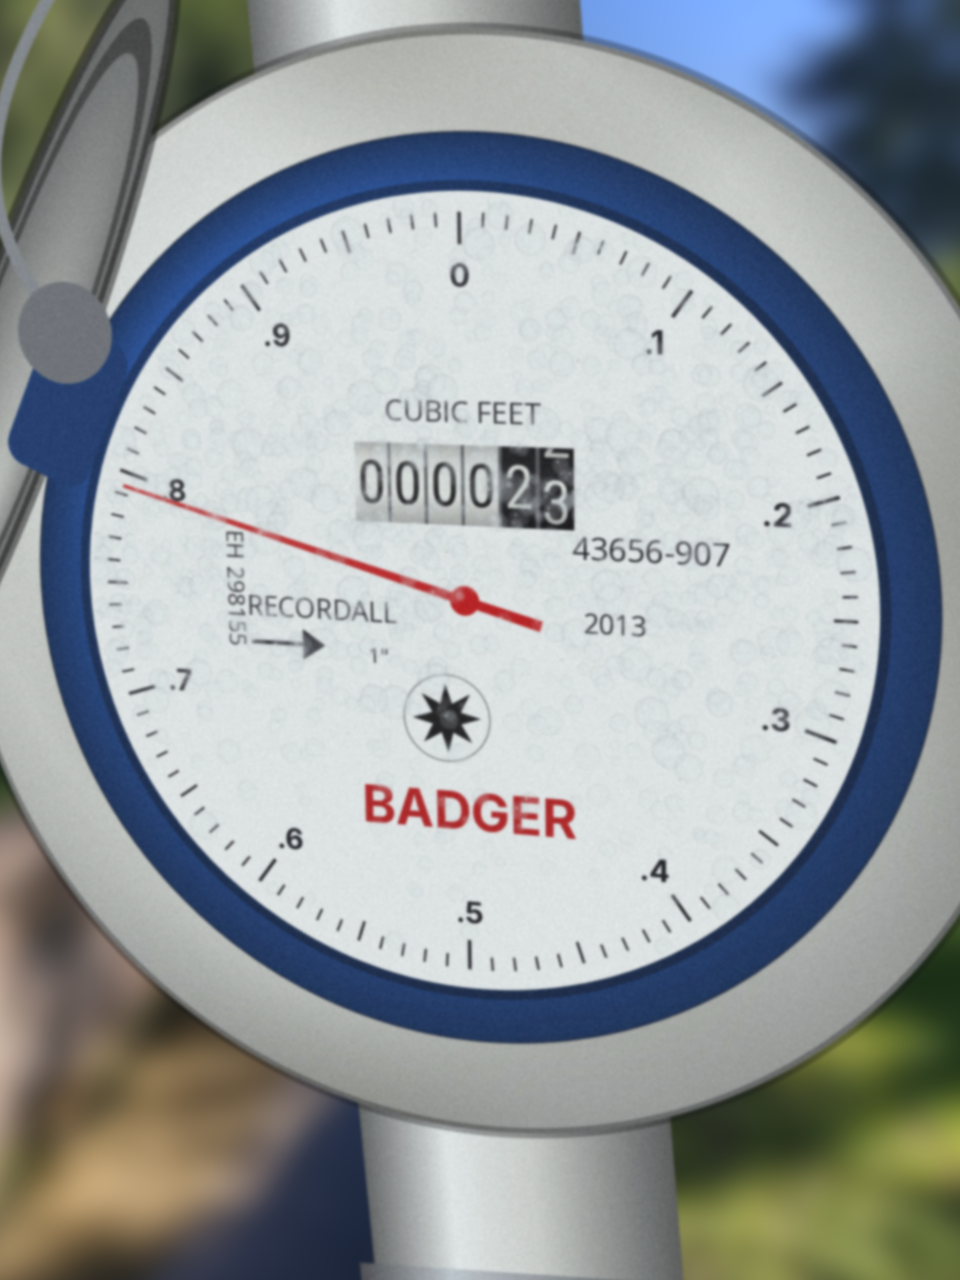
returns 22.79ft³
